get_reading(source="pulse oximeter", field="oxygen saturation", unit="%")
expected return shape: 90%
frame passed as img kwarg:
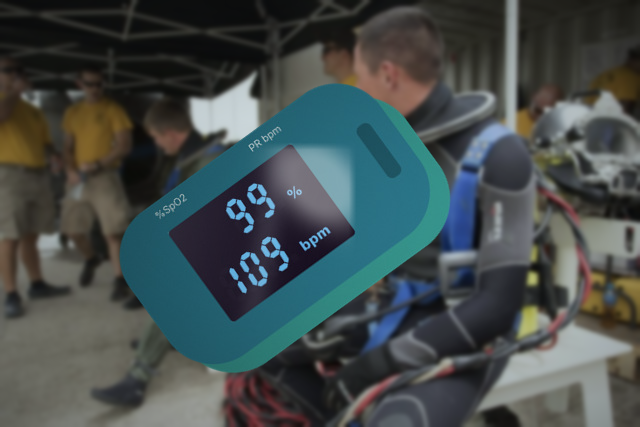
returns 99%
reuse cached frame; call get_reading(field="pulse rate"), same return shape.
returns 109bpm
